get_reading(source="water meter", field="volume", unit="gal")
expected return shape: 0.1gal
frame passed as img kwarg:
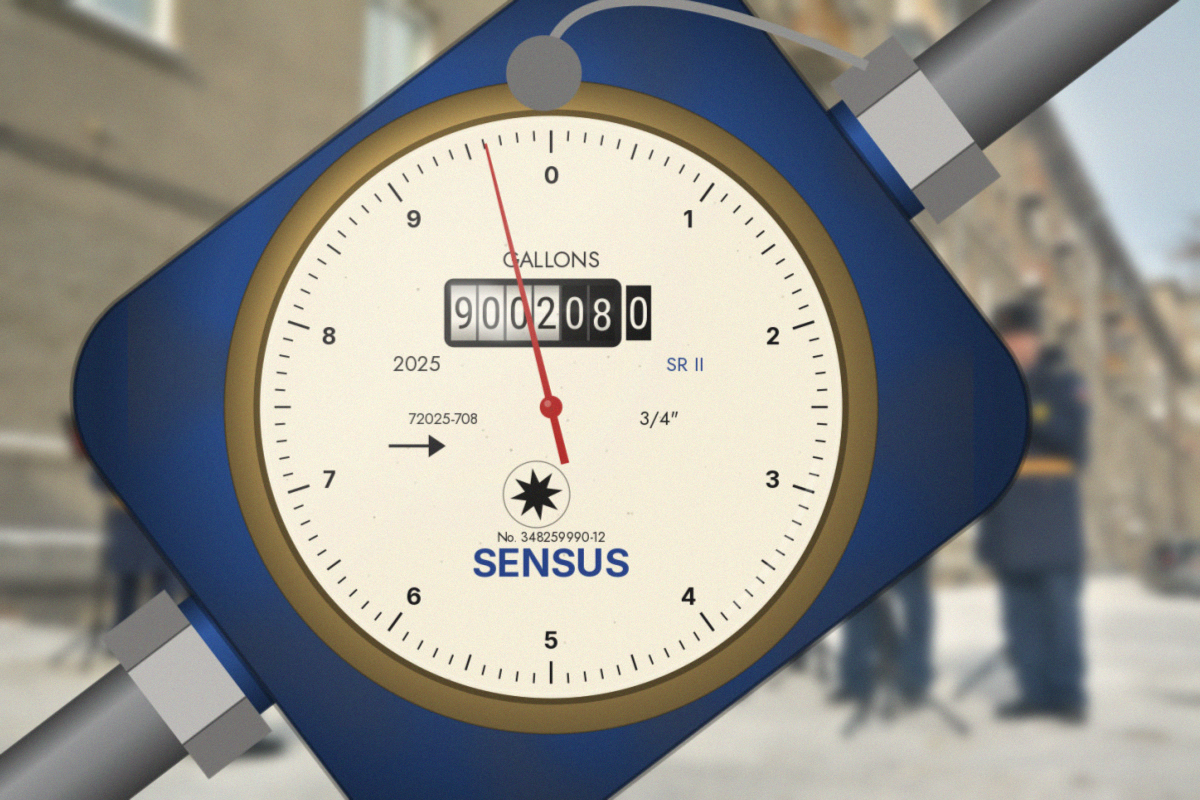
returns 9002079.6gal
